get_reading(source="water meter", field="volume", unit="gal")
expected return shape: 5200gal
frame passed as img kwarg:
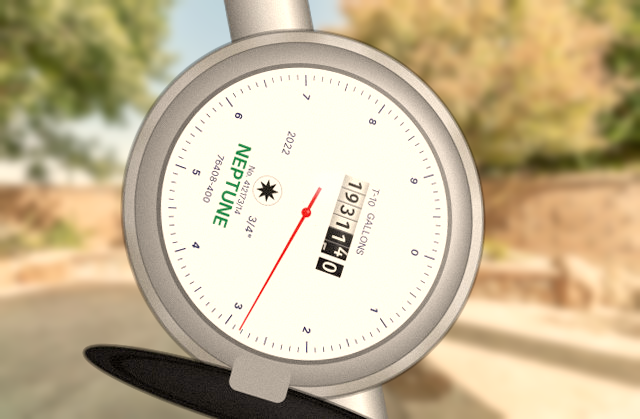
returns 1931142.8gal
